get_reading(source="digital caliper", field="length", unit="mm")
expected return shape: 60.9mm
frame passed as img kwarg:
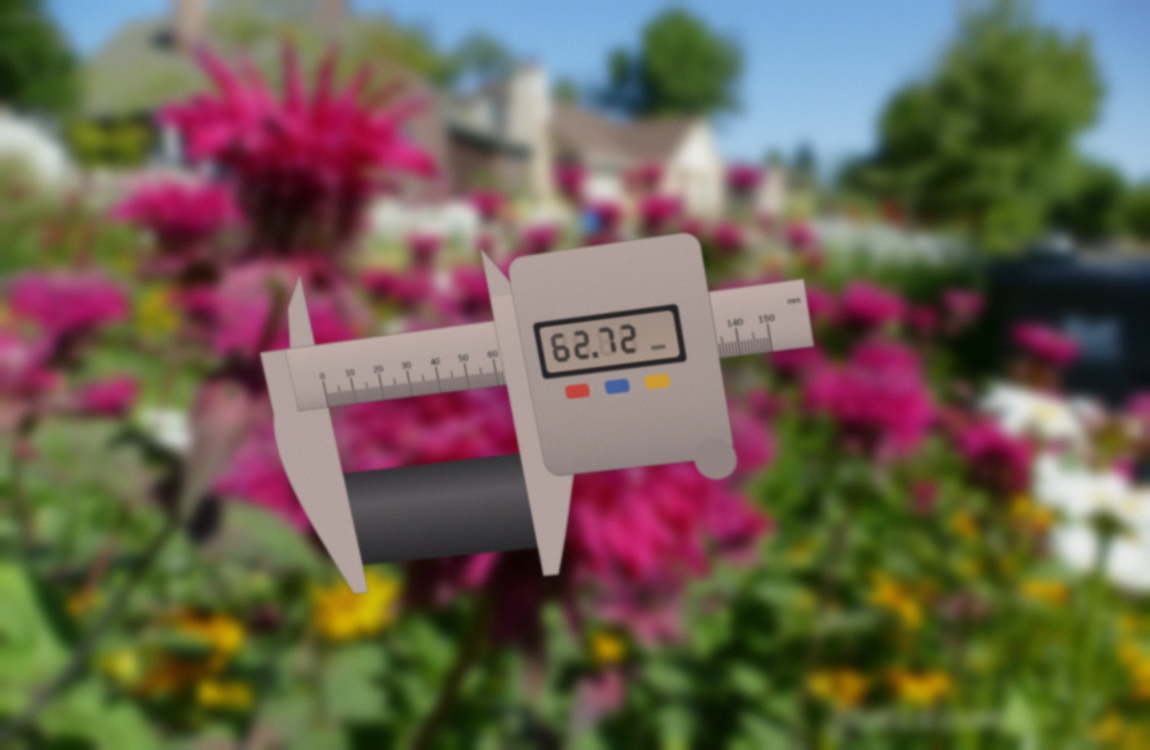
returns 62.72mm
